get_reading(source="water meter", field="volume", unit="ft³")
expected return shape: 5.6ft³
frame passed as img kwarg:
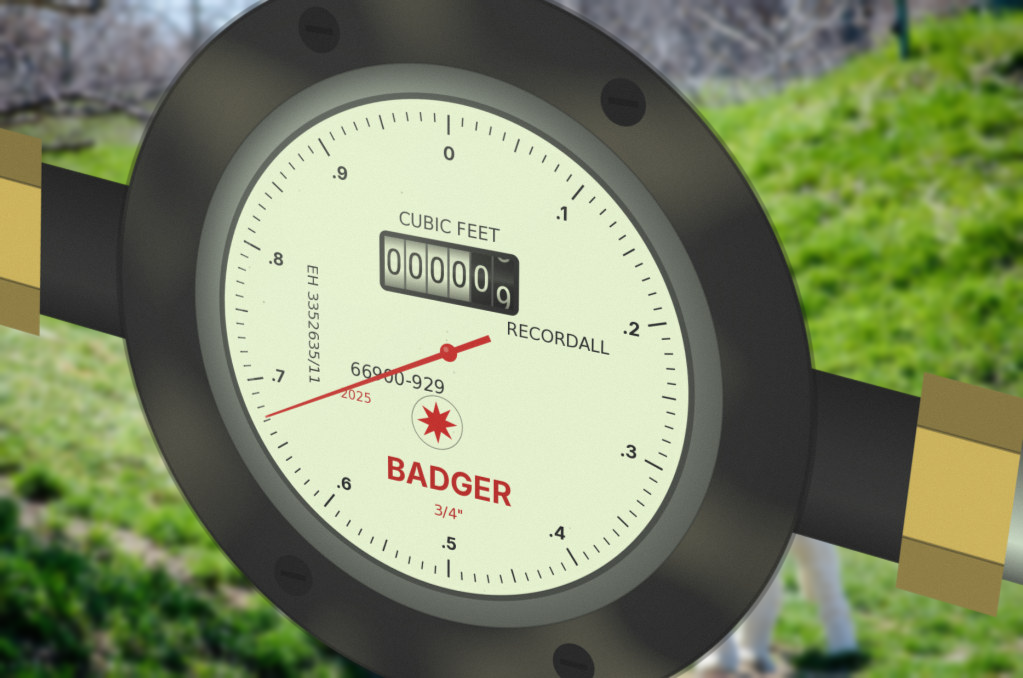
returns 8.67ft³
